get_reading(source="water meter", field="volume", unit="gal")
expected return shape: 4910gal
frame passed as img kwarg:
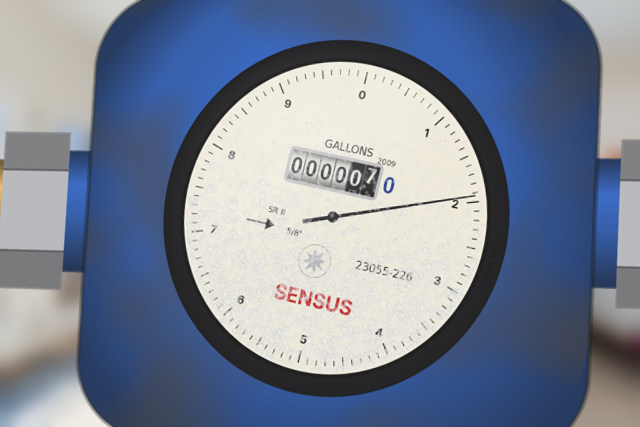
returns 71.9gal
